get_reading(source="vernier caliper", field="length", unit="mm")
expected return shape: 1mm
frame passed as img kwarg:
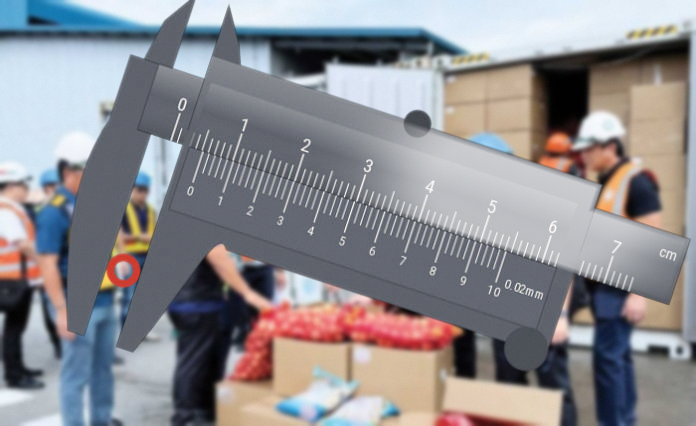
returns 5.2mm
